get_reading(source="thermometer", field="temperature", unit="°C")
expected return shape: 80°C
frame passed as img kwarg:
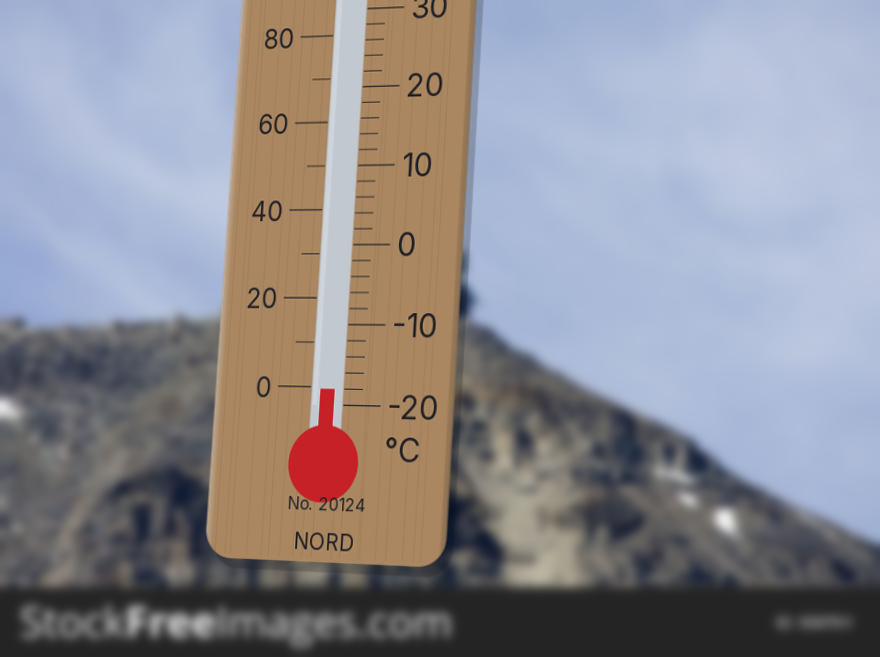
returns -18°C
